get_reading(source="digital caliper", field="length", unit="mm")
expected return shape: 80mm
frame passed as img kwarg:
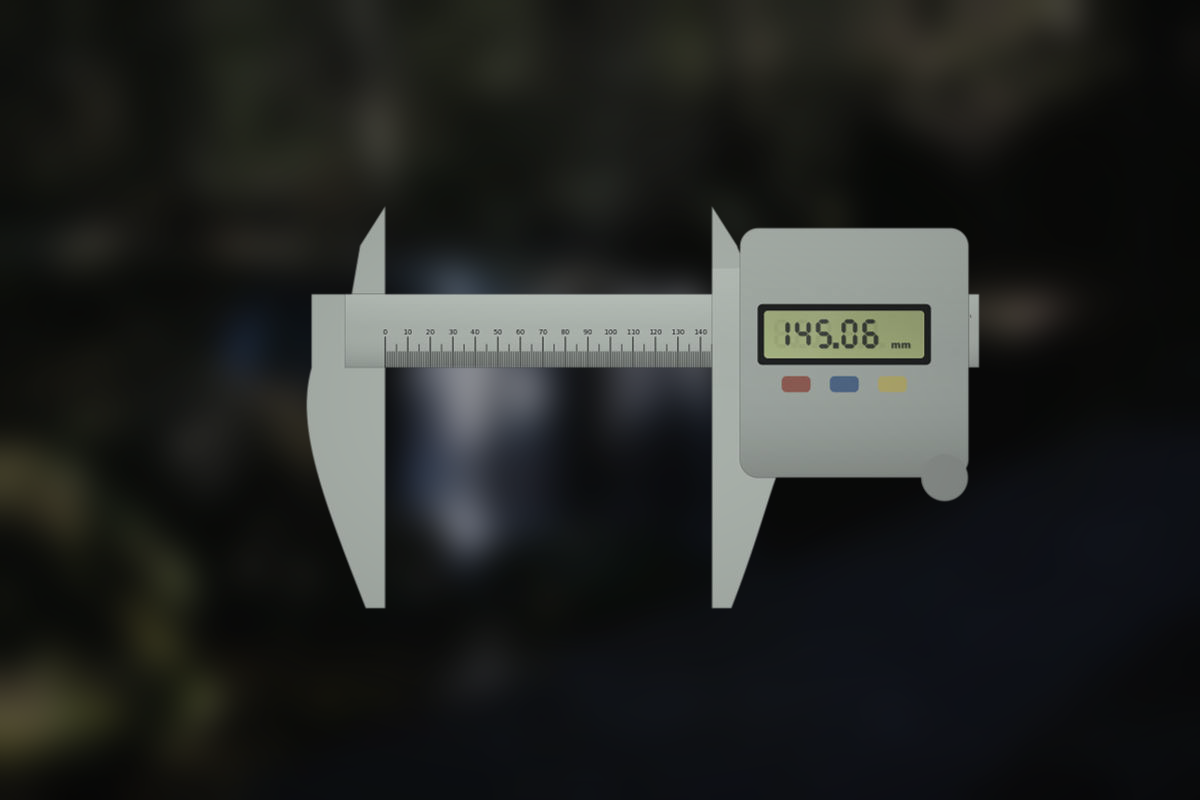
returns 145.06mm
